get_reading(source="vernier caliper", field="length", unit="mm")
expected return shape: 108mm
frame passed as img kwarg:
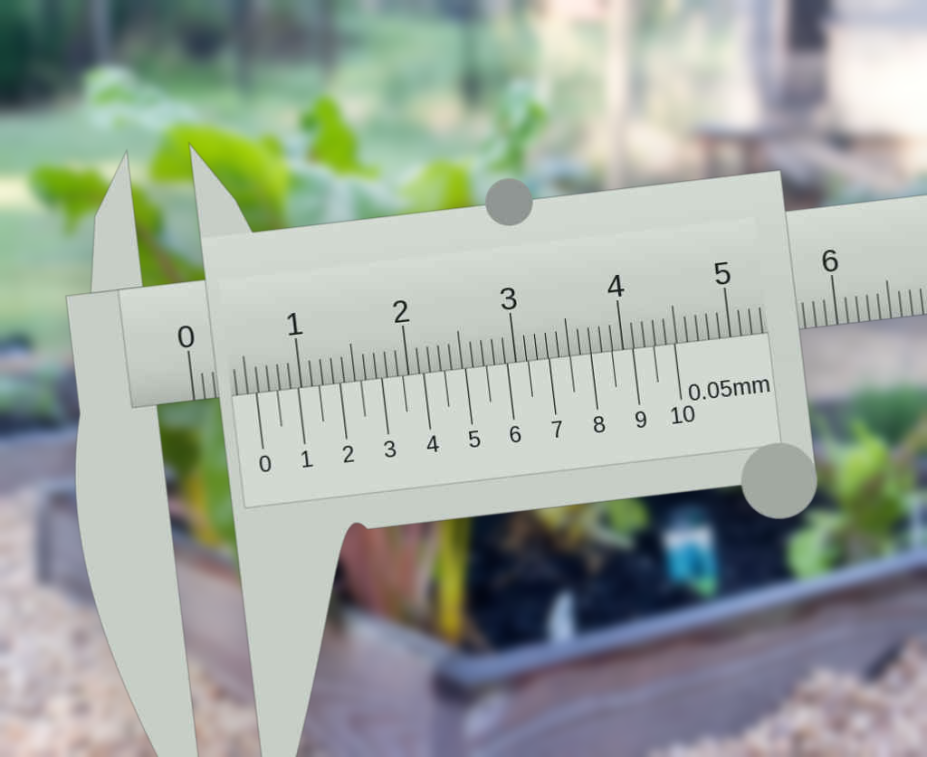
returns 5.8mm
